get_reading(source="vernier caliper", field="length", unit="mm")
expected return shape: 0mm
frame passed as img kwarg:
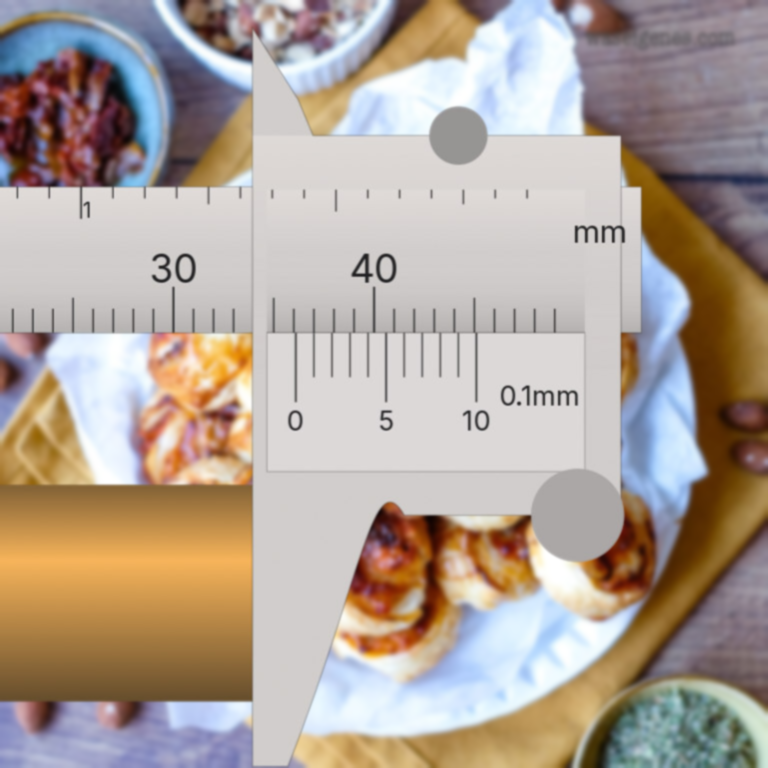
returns 36.1mm
